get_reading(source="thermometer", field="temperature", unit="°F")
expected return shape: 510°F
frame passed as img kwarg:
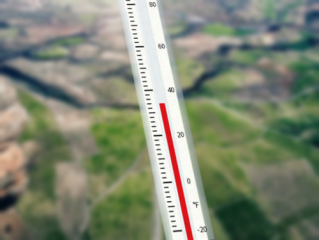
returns 34°F
